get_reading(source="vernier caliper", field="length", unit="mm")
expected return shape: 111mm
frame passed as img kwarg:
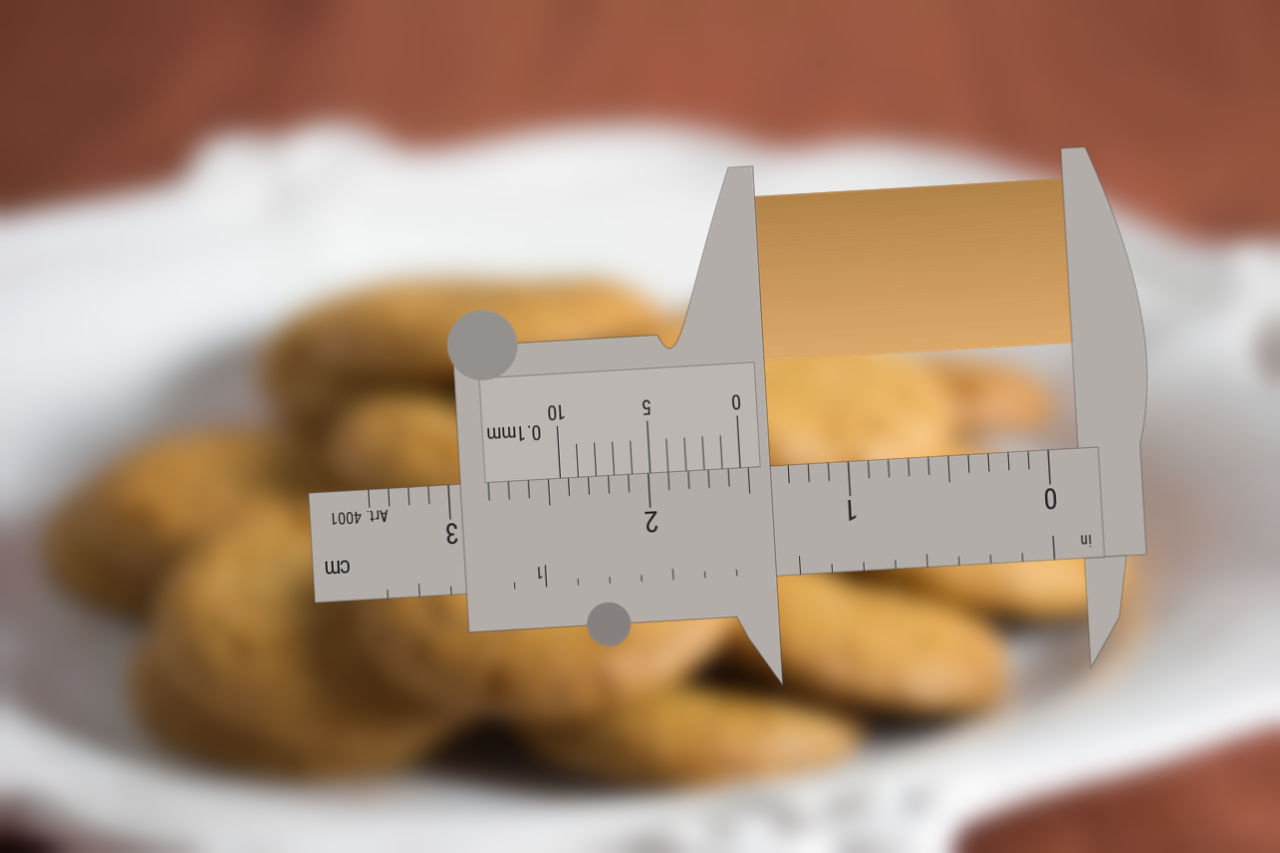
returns 15.4mm
